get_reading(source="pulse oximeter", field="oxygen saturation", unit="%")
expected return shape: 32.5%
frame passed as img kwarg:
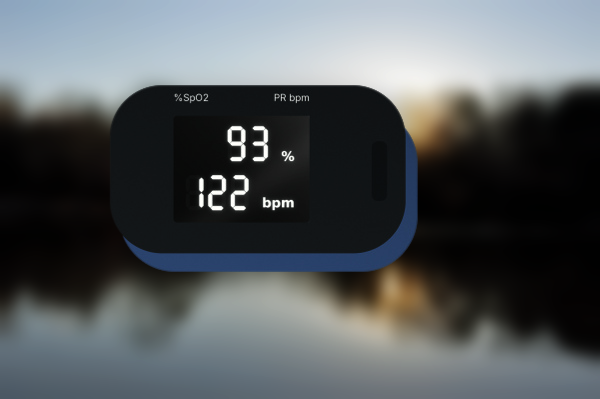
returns 93%
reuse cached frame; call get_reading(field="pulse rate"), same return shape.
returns 122bpm
